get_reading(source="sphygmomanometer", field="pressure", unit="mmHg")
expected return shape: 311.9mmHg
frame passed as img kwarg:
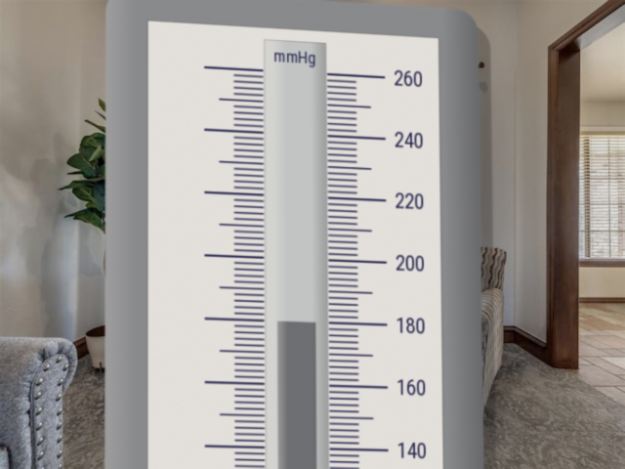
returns 180mmHg
